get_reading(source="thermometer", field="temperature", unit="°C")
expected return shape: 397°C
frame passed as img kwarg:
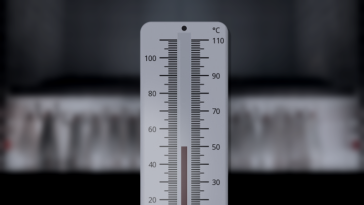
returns 50°C
